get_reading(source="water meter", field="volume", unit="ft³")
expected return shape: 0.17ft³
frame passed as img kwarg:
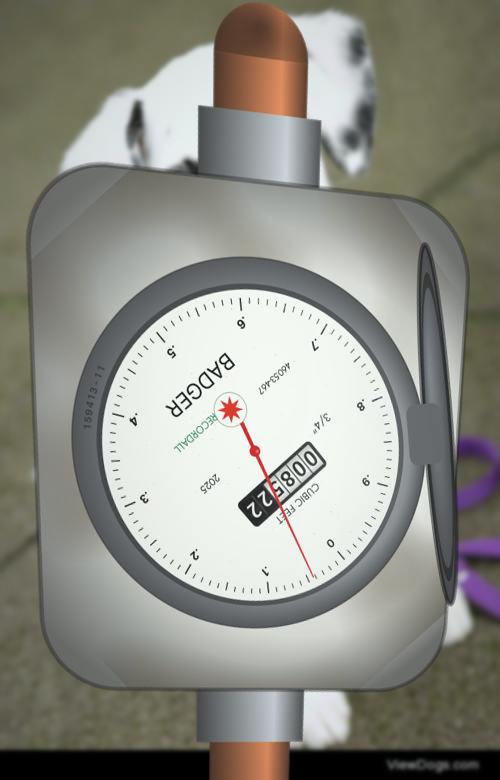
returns 8522.04ft³
